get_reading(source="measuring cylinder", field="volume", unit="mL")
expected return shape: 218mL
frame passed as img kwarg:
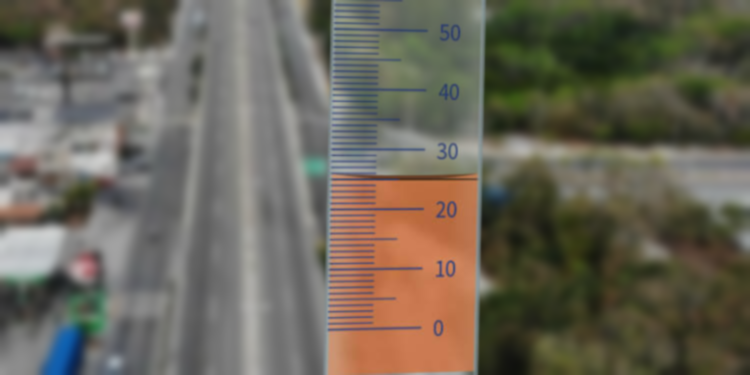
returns 25mL
